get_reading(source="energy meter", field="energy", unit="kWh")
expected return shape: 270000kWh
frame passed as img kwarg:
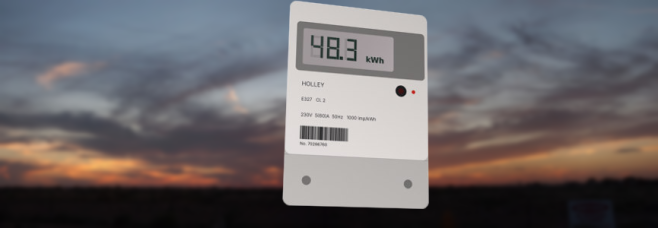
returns 48.3kWh
